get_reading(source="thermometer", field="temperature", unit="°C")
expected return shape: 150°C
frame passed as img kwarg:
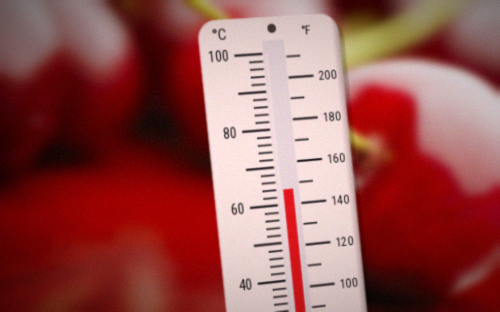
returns 64°C
